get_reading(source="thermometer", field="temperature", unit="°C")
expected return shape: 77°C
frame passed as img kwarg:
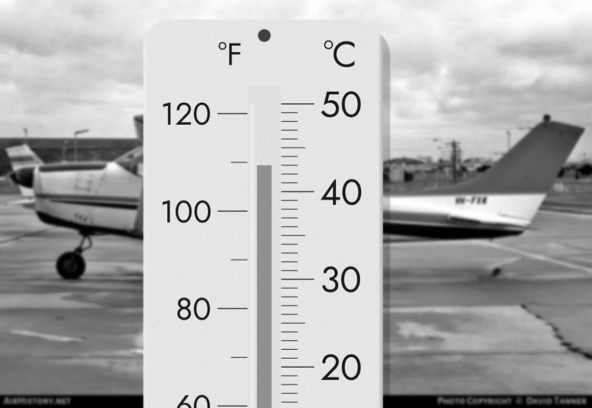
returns 43°C
